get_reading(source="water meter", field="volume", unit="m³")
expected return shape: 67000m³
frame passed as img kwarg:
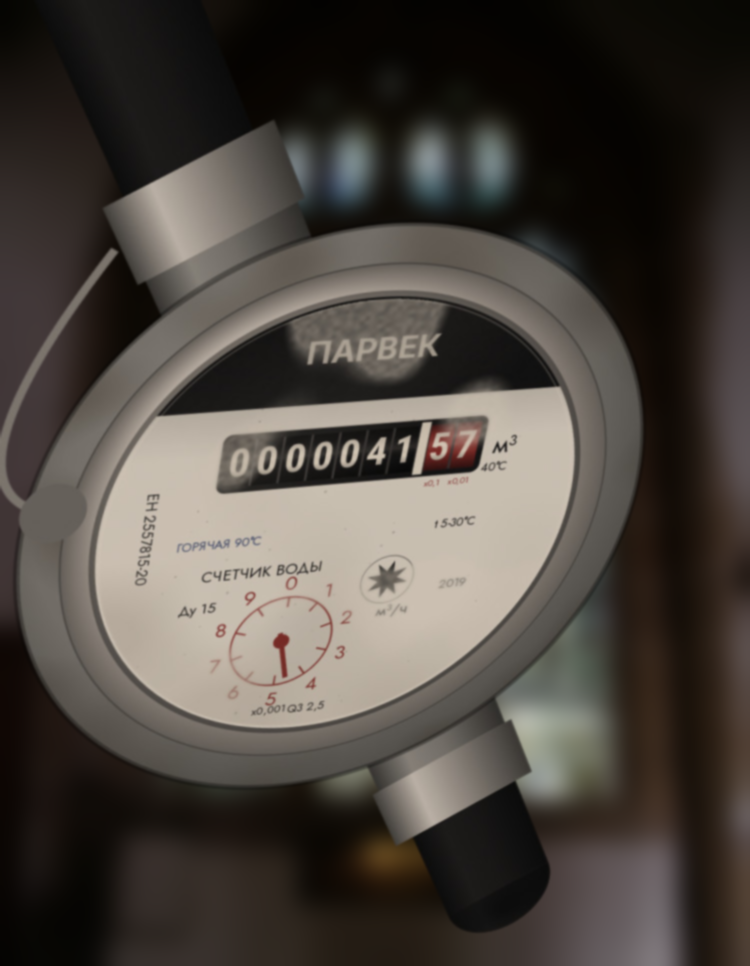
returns 41.574m³
